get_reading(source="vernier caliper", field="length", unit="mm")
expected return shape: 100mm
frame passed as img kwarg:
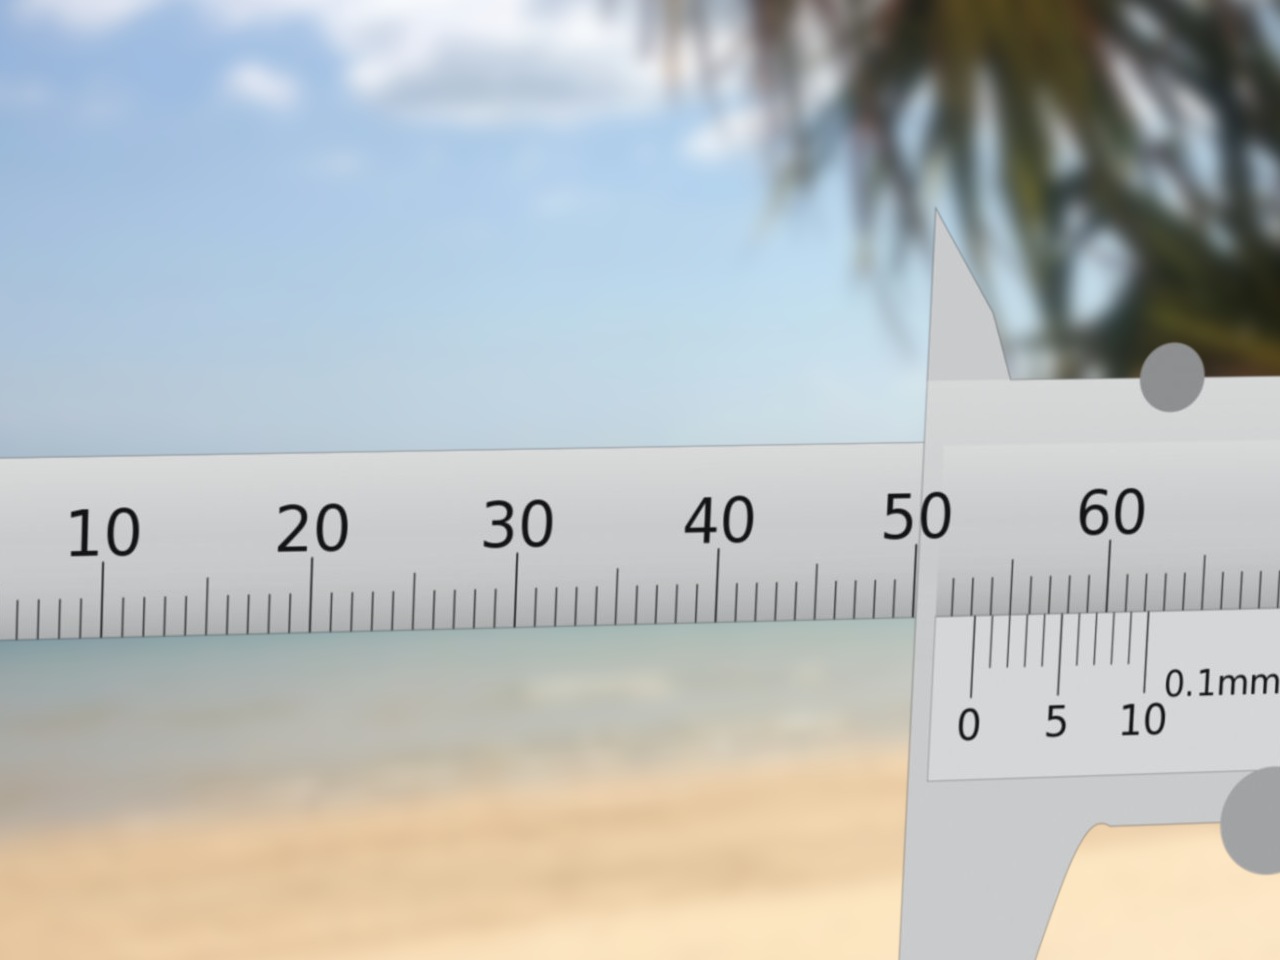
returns 53.2mm
